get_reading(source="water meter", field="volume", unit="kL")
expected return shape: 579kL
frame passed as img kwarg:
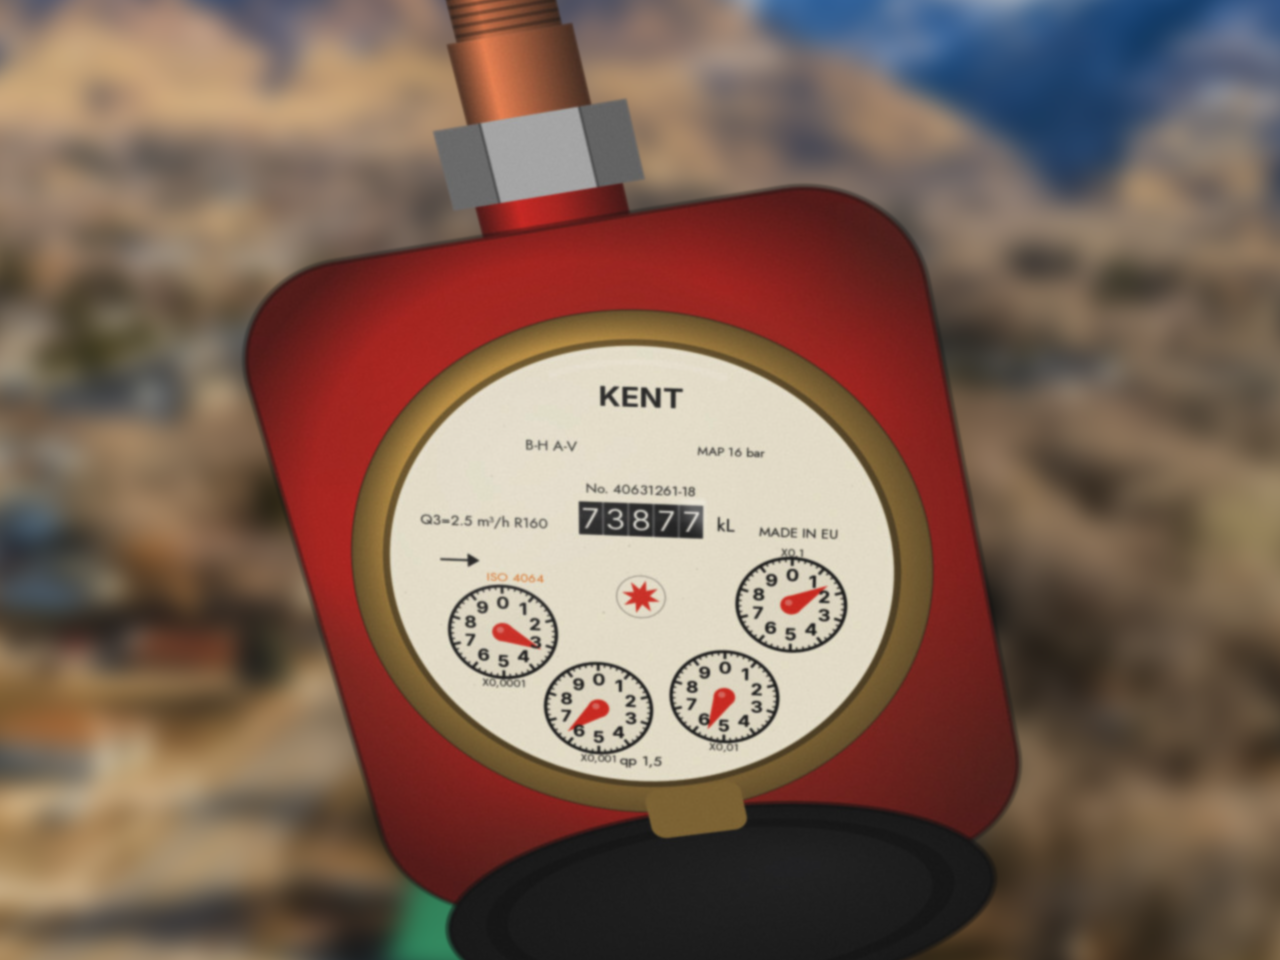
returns 73877.1563kL
